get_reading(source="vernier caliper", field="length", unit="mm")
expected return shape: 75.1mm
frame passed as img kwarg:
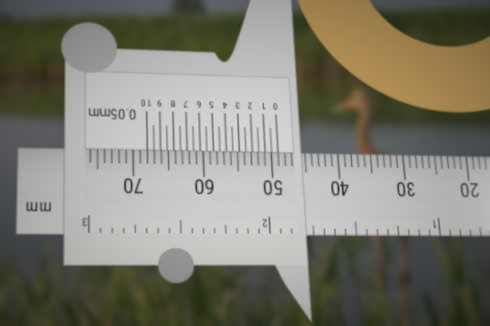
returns 49.0mm
